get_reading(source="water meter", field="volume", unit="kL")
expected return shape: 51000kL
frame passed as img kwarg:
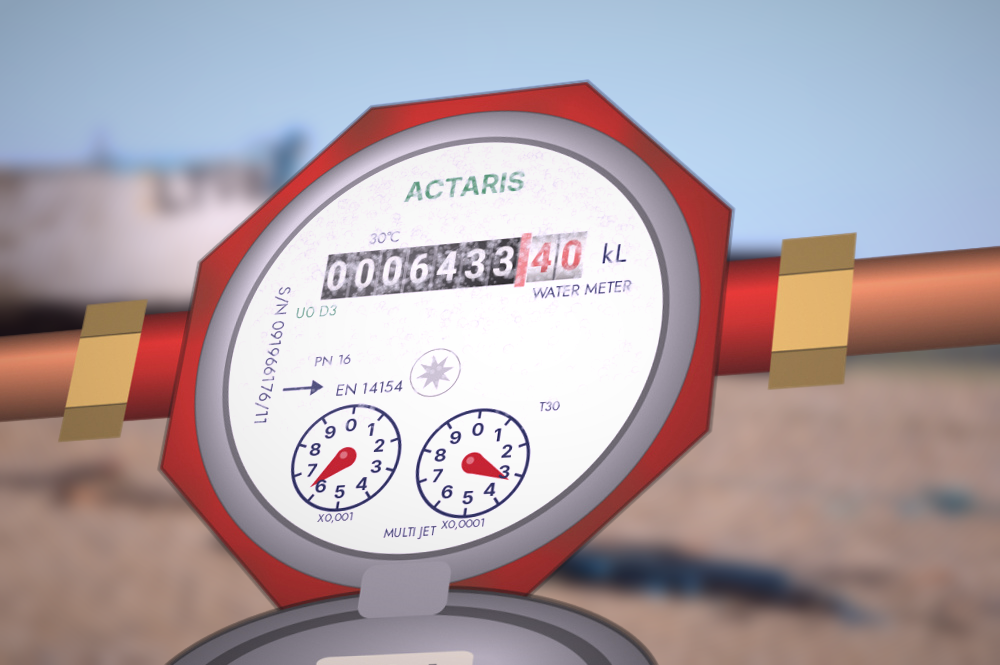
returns 6433.4063kL
